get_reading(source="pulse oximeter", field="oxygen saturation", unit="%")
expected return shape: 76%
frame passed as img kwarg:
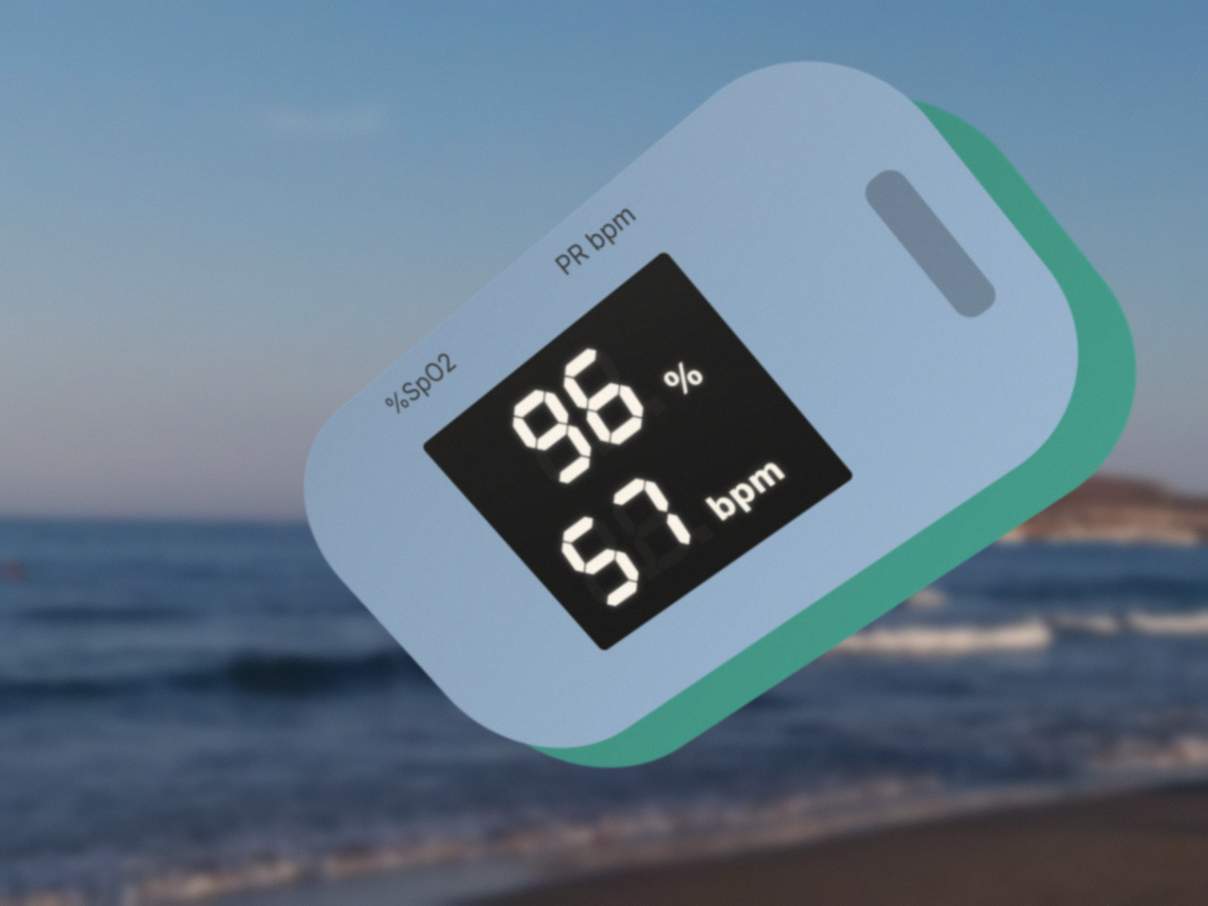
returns 96%
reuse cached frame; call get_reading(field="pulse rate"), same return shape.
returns 57bpm
